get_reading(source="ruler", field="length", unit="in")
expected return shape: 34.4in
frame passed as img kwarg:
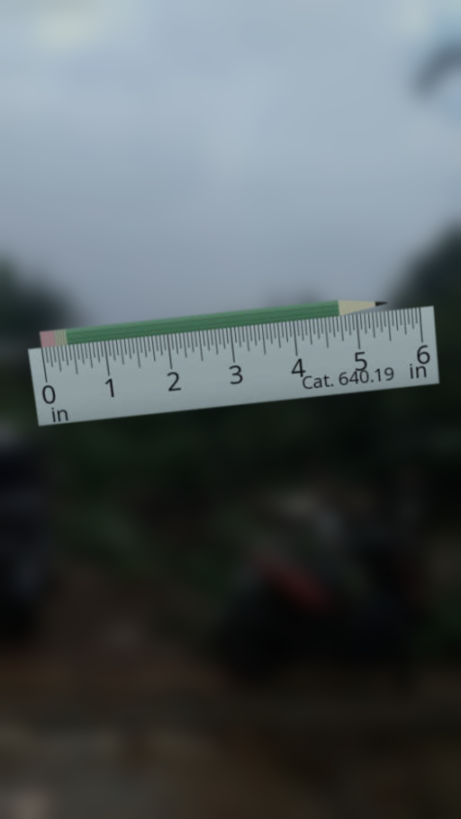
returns 5.5in
